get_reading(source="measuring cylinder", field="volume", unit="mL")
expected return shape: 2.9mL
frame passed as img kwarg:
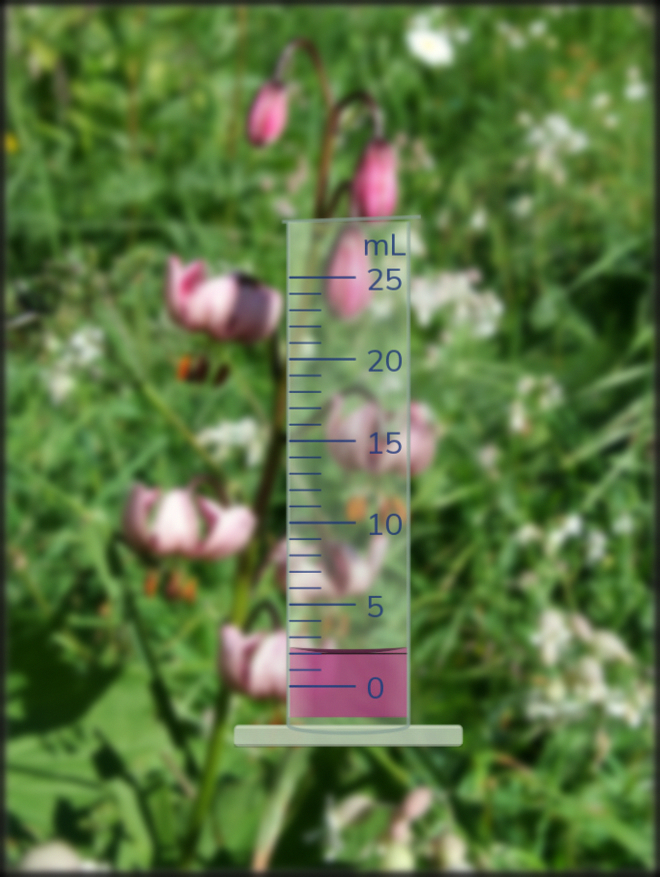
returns 2mL
